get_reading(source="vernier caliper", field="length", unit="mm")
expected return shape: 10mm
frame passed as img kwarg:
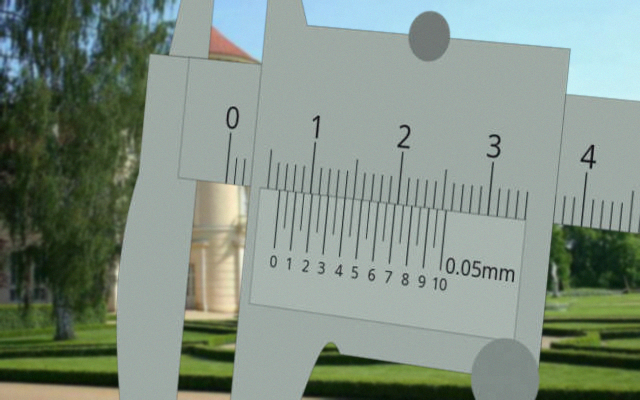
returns 6.4mm
